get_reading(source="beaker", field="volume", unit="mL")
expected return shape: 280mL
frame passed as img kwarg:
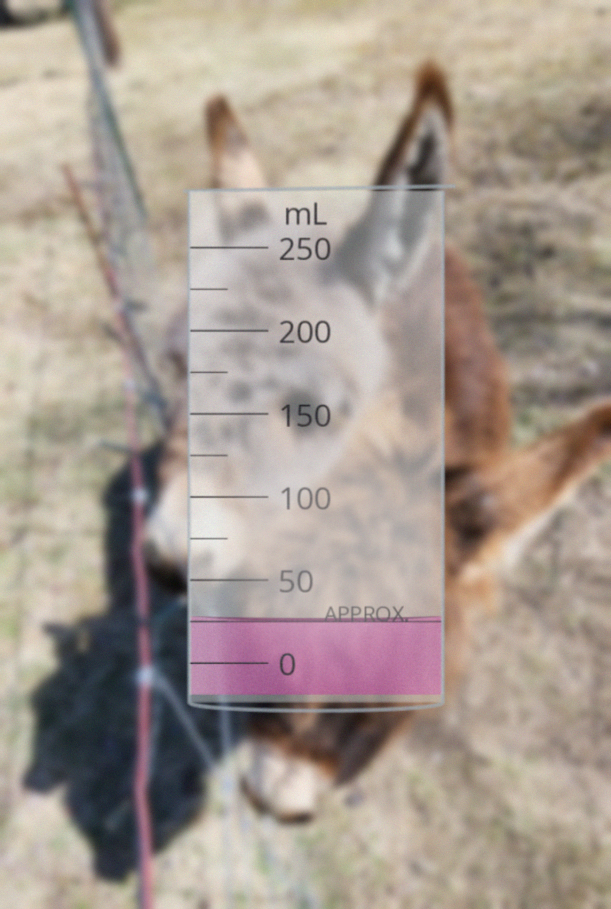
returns 25mL
